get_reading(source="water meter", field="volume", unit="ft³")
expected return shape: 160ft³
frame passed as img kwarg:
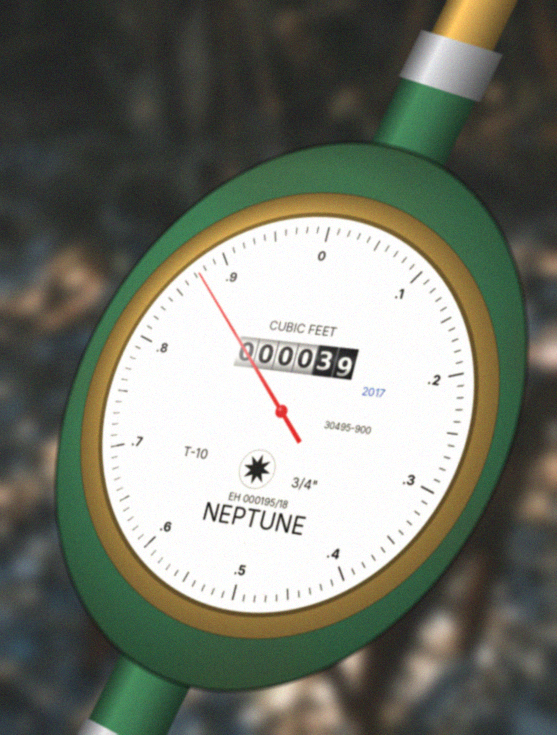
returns 38.87ft³
